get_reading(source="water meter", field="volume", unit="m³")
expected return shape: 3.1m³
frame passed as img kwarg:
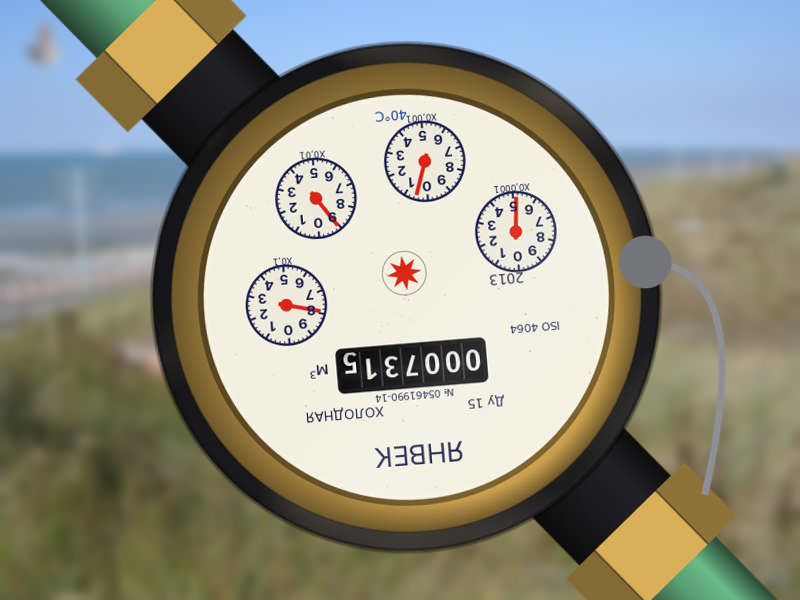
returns 7314.7905m³
